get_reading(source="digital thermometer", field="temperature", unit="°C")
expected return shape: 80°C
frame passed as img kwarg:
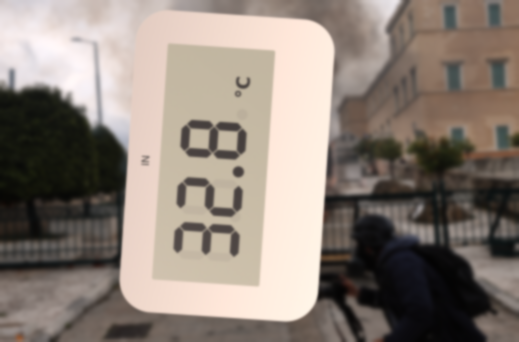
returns 32.8°C
